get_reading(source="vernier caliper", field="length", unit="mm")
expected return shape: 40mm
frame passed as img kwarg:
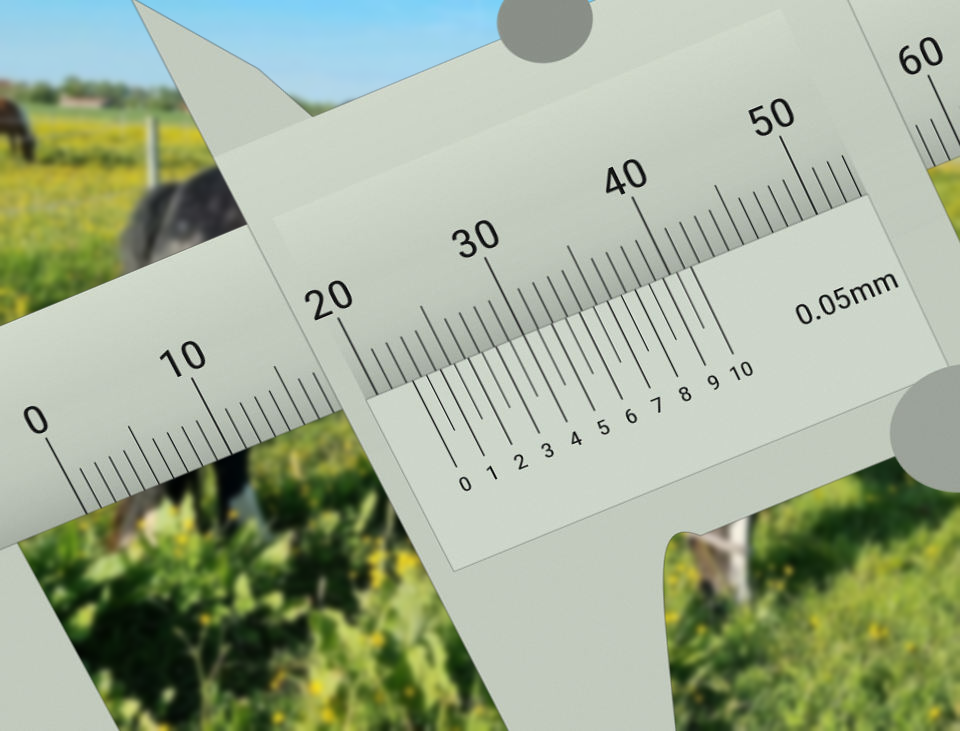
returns 22.4mm
